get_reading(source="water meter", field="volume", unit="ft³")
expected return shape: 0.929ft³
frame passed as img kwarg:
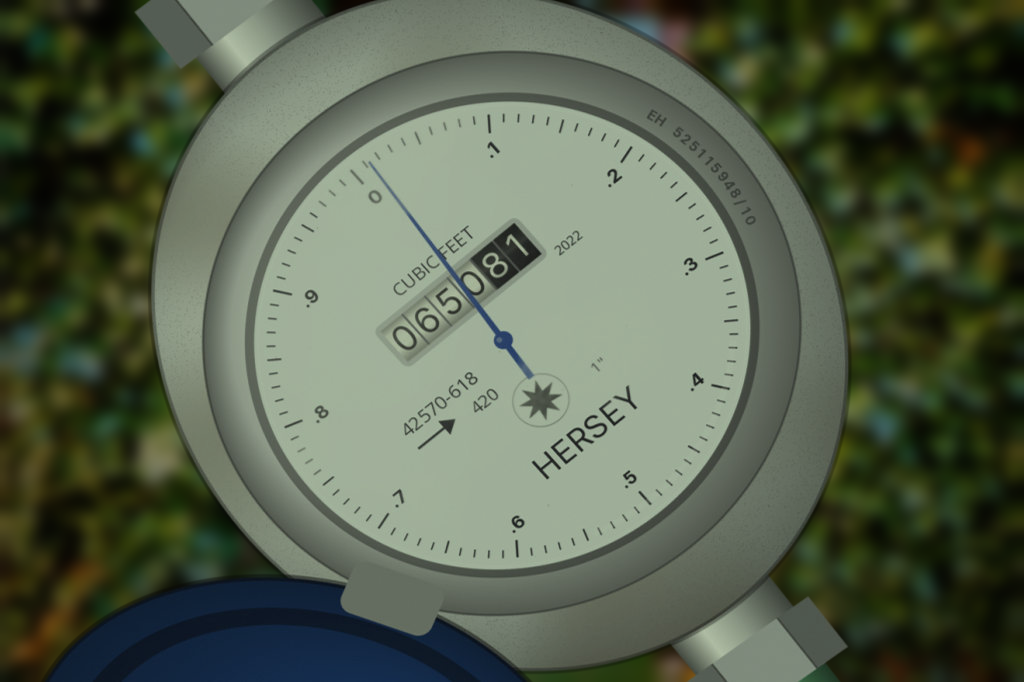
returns 65081.01ft³
